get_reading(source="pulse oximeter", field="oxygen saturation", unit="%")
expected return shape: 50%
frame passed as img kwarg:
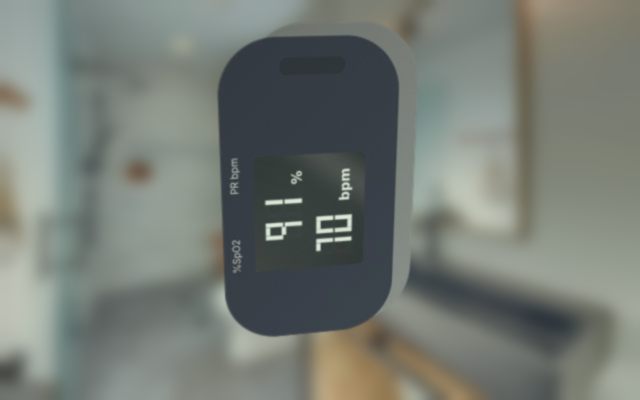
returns 91%
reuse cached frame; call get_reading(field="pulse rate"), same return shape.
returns 70bpm
